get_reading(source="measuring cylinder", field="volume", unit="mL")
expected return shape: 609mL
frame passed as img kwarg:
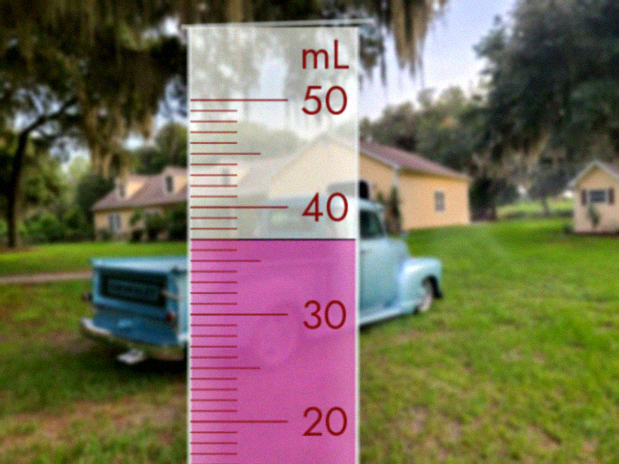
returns 37mL
